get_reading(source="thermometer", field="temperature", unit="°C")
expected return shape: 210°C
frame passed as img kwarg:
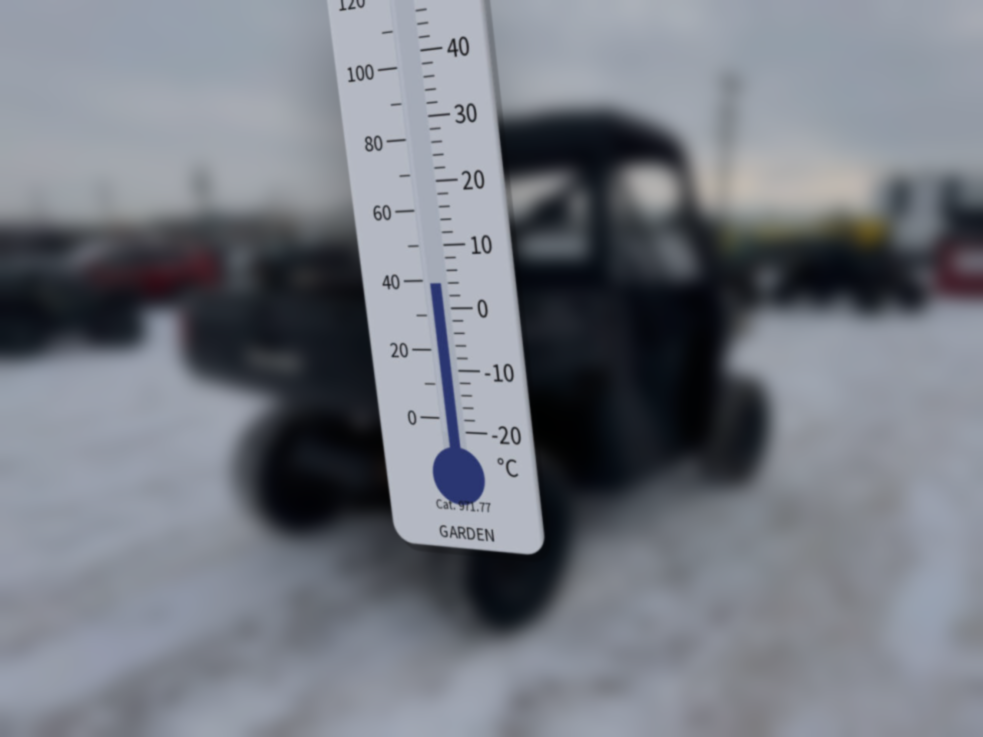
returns 4°C
